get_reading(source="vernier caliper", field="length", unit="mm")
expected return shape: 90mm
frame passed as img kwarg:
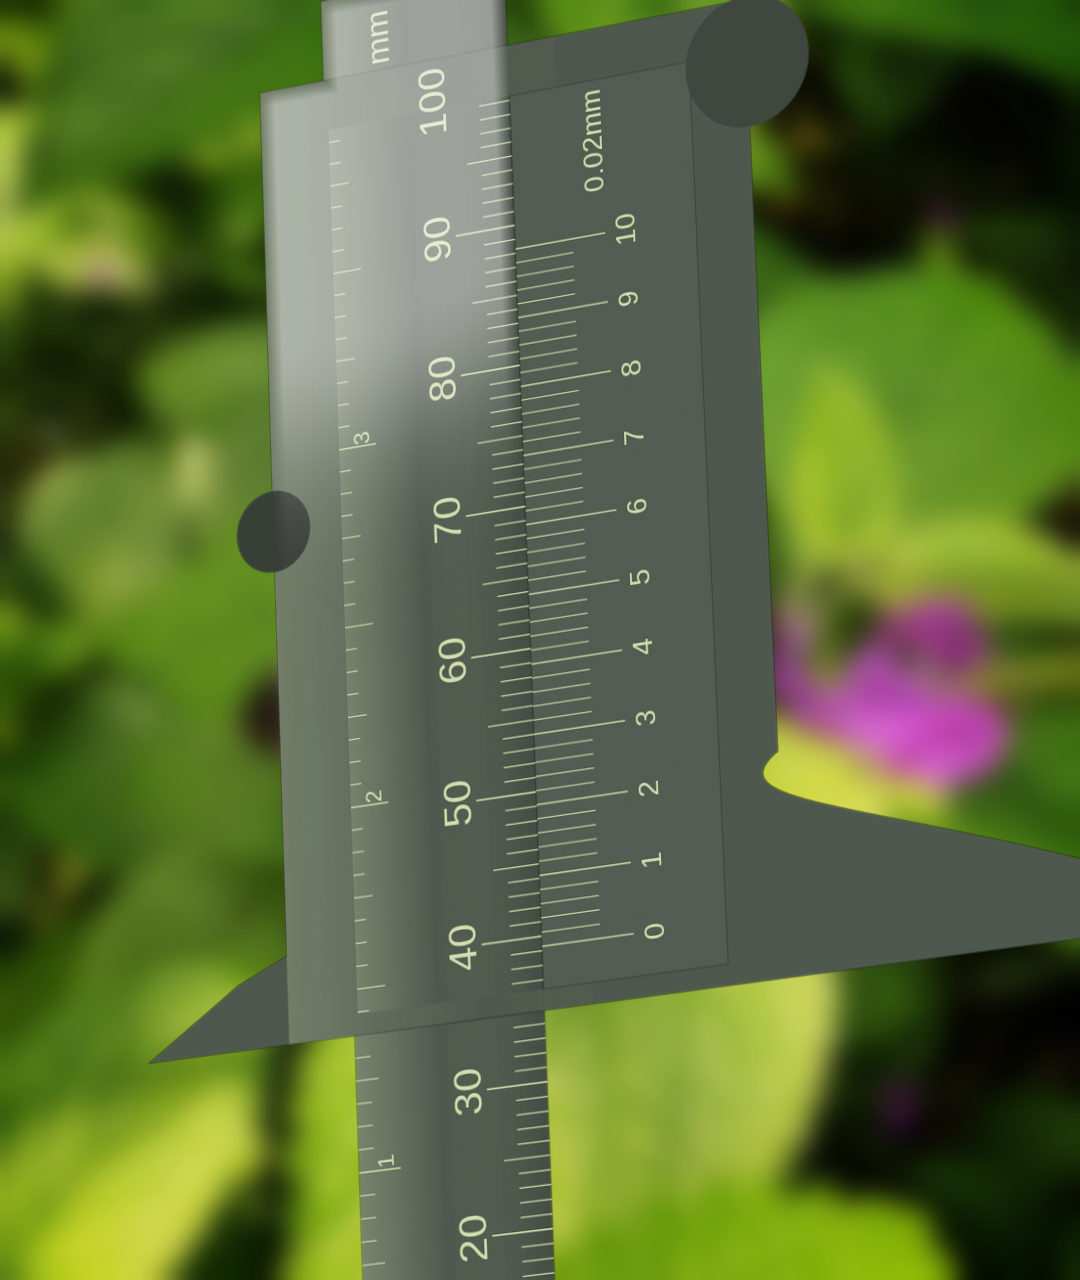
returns 39.3mm
